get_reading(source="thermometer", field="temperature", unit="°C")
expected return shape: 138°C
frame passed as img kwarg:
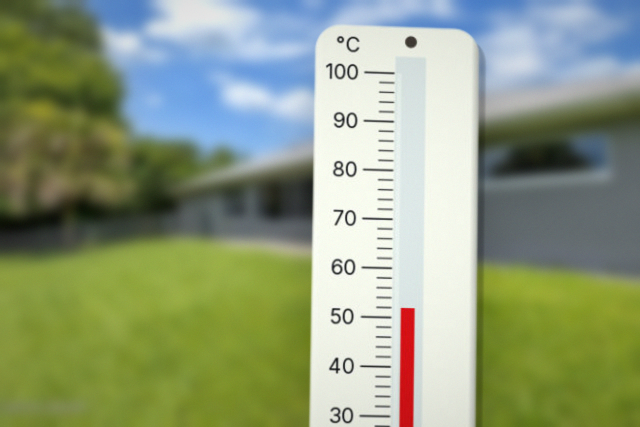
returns 52°C
